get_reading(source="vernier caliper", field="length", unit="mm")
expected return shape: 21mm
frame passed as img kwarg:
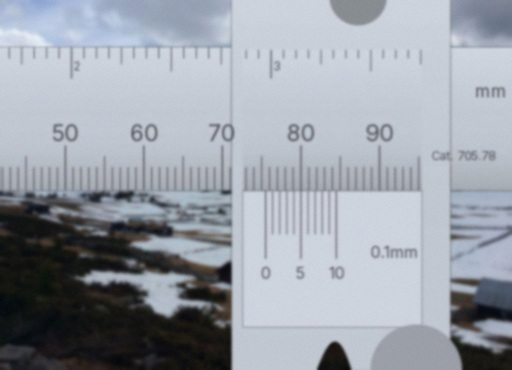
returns 75.5mm
